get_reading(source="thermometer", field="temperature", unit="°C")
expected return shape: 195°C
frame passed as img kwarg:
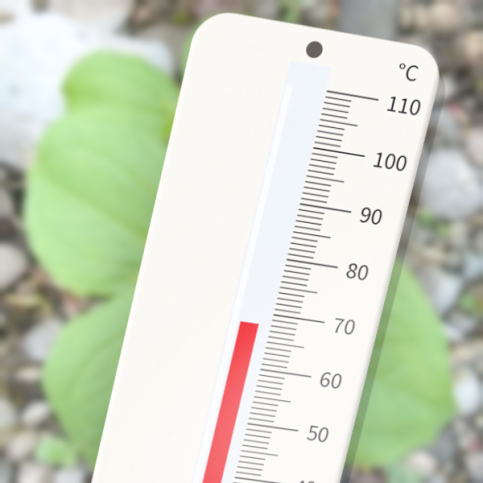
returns 68°C
